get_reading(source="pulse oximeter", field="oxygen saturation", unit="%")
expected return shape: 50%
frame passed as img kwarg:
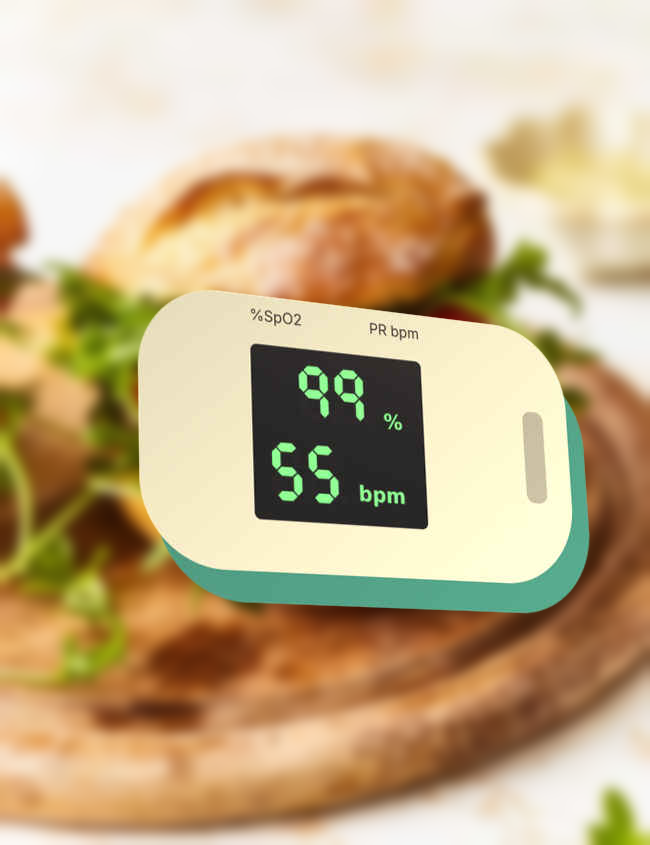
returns 99%
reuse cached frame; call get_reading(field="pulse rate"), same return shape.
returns 55bpm
